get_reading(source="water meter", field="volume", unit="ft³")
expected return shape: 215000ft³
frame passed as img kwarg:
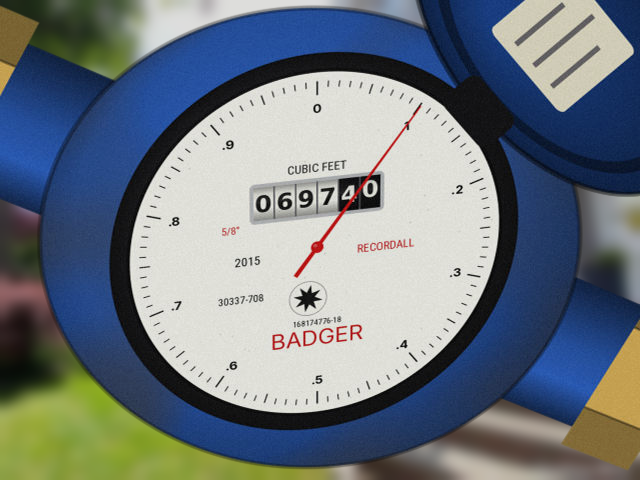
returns 69740.10ft³
